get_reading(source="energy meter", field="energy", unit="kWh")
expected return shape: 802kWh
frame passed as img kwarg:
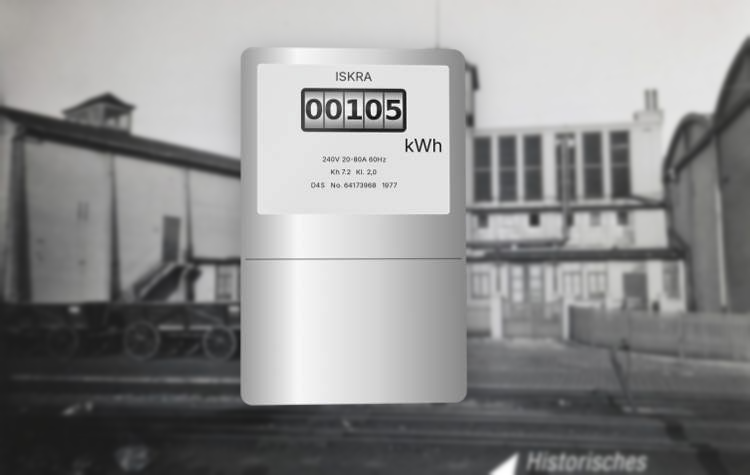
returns 105kWh
